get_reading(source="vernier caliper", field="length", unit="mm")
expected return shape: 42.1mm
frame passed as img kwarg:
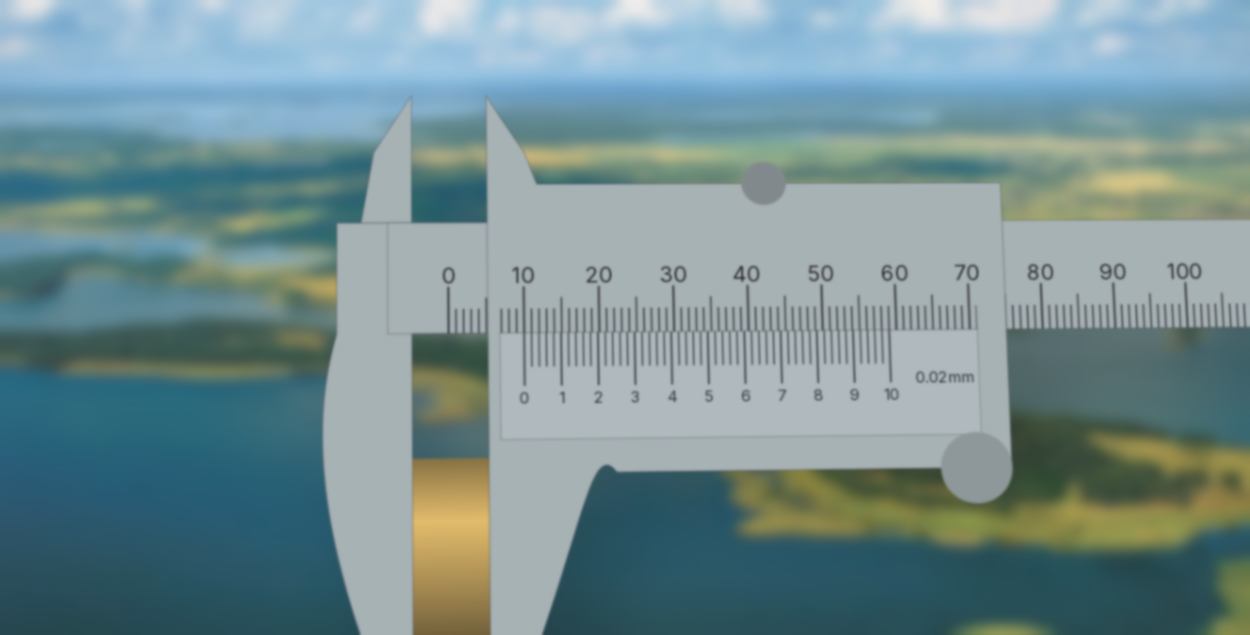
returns 10.0mm
